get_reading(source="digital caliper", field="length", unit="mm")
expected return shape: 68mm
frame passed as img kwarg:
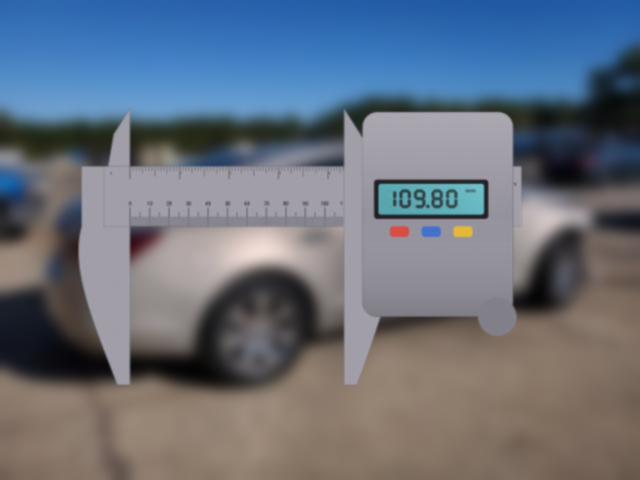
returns 109.80mm
